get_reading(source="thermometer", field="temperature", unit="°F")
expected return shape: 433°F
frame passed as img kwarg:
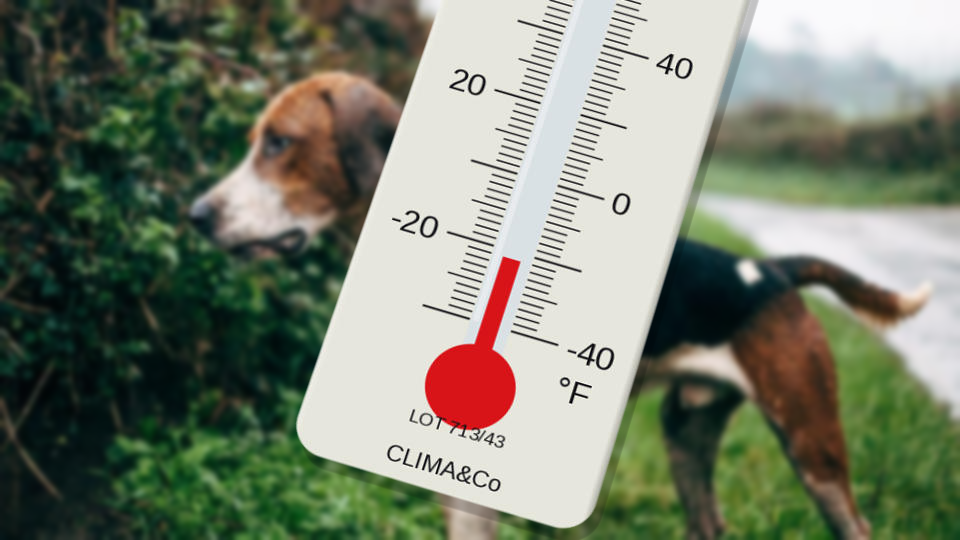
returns -22°F
